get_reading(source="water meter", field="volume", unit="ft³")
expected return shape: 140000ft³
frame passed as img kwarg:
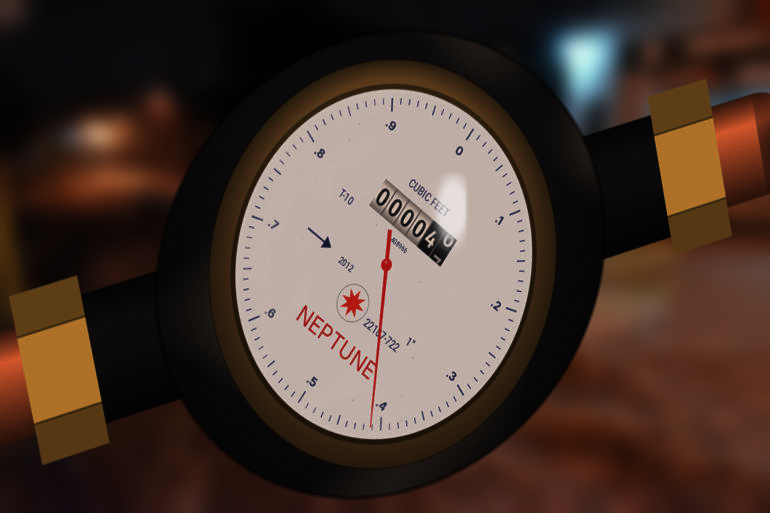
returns 46.41ft³
